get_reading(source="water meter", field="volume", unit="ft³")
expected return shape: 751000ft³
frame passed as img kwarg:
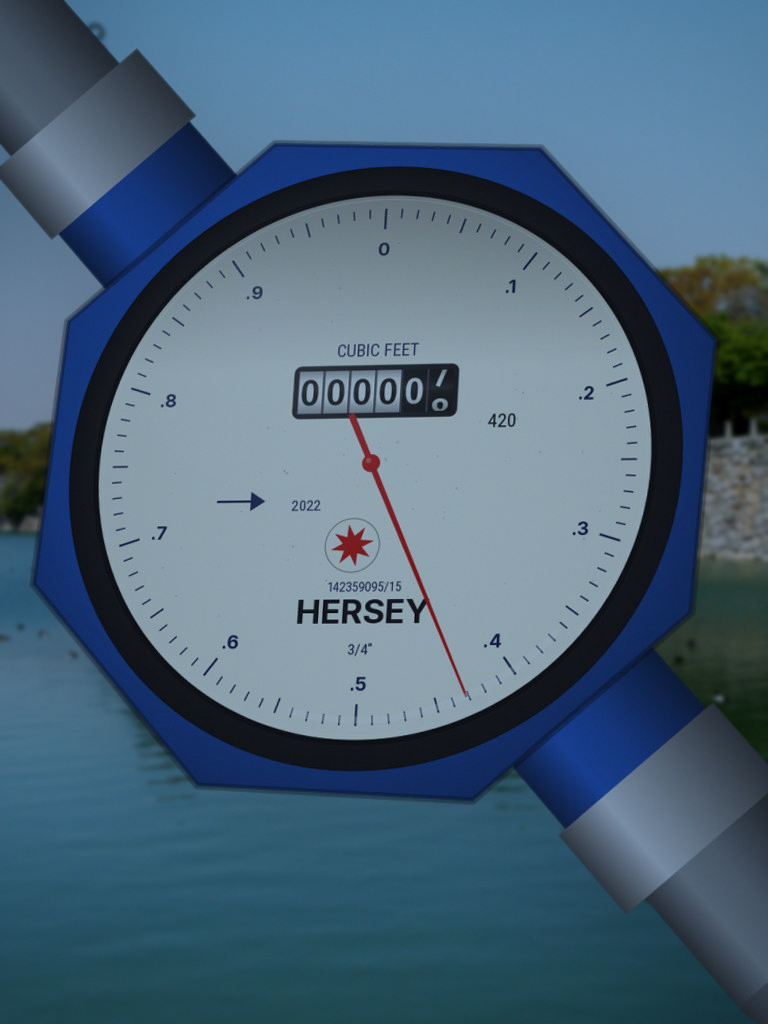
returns 7.43ft³
